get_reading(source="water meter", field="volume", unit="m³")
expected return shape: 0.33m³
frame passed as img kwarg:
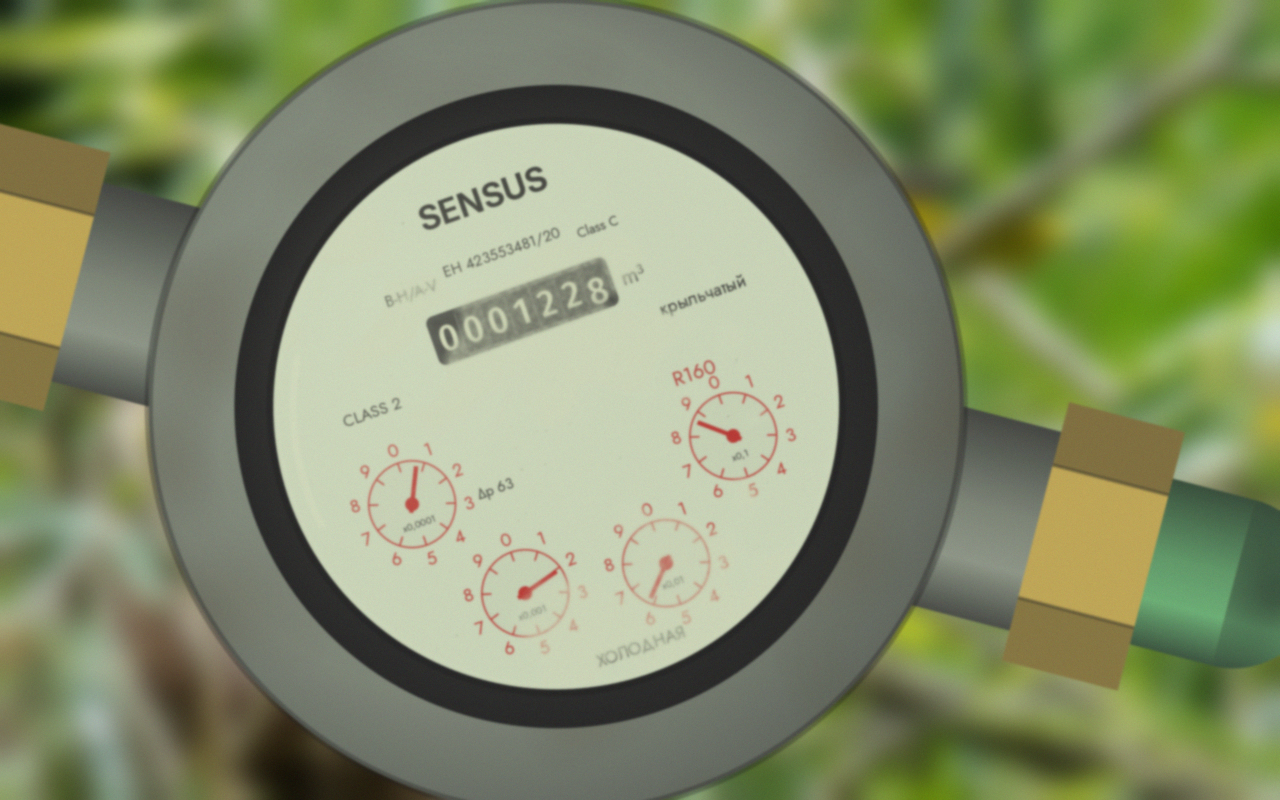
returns 1227.8620m³
